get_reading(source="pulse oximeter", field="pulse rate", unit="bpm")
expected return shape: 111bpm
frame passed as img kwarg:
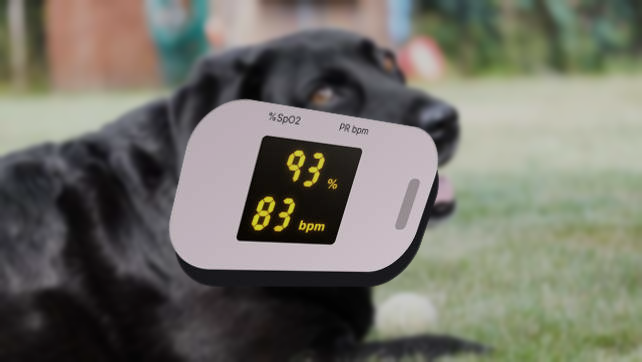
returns 83bpm
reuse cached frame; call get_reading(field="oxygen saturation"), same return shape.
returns 93%
